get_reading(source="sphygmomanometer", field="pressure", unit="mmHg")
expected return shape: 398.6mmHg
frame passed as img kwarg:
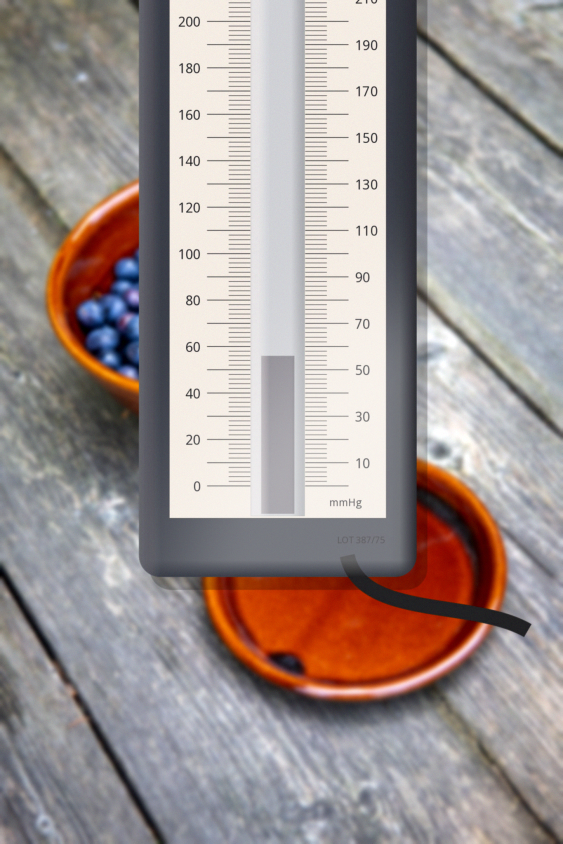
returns 56mmHg
